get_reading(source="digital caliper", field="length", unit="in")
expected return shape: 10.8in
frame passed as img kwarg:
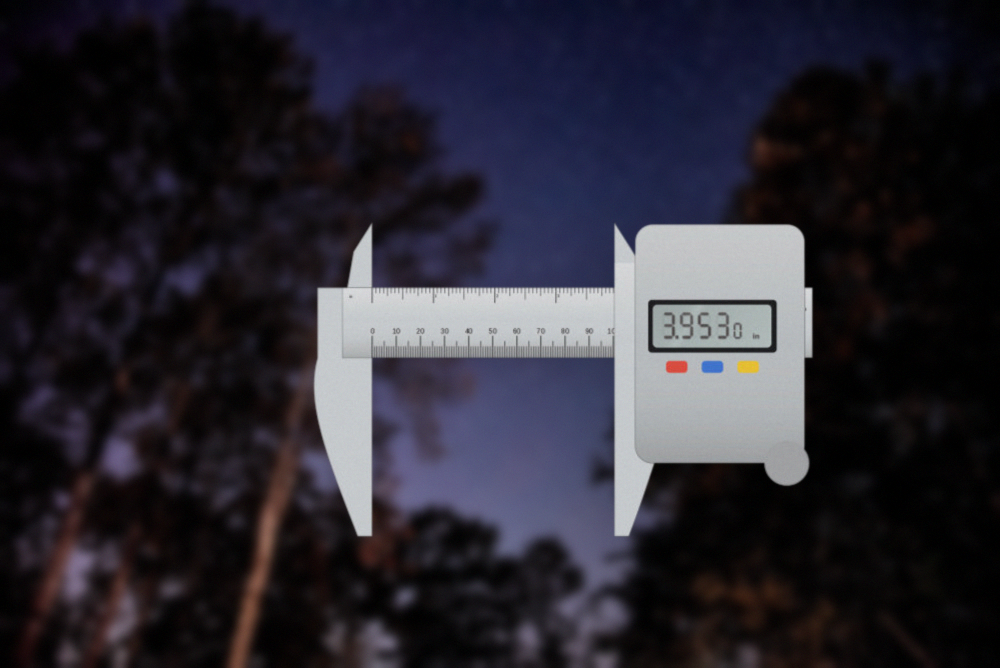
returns 3.9530in
